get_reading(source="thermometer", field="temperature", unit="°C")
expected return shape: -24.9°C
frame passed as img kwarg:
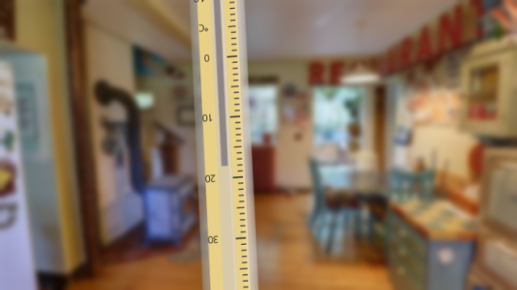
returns 18°C
